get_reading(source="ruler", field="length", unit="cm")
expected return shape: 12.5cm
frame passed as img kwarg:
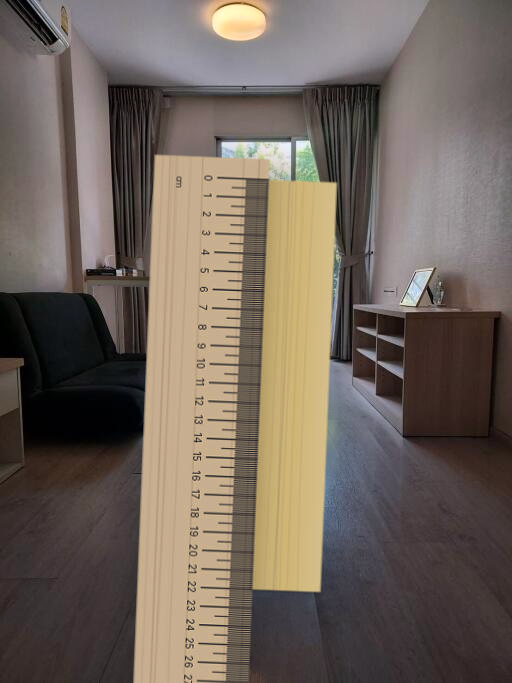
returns 22cm
